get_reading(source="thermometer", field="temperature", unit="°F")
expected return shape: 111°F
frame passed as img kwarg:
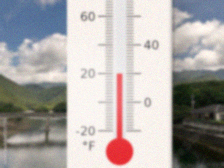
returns 20°F
